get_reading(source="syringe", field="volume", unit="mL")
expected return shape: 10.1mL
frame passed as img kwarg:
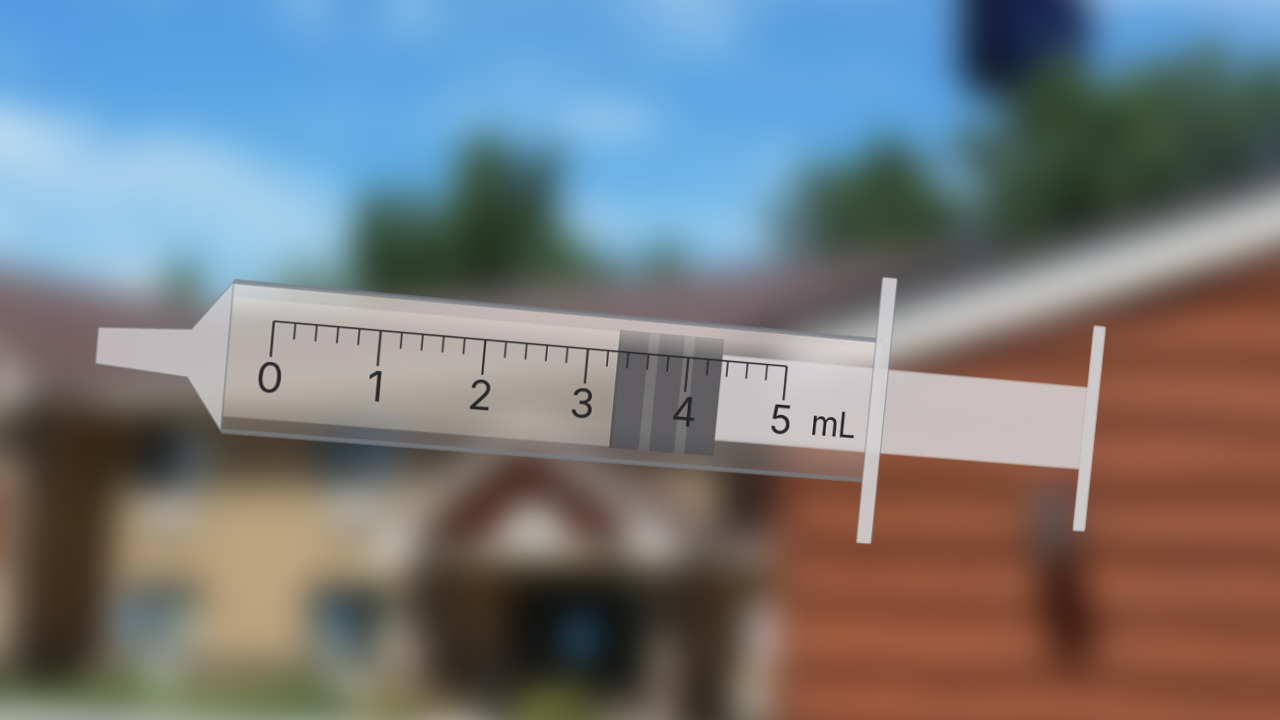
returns 3.3mL
